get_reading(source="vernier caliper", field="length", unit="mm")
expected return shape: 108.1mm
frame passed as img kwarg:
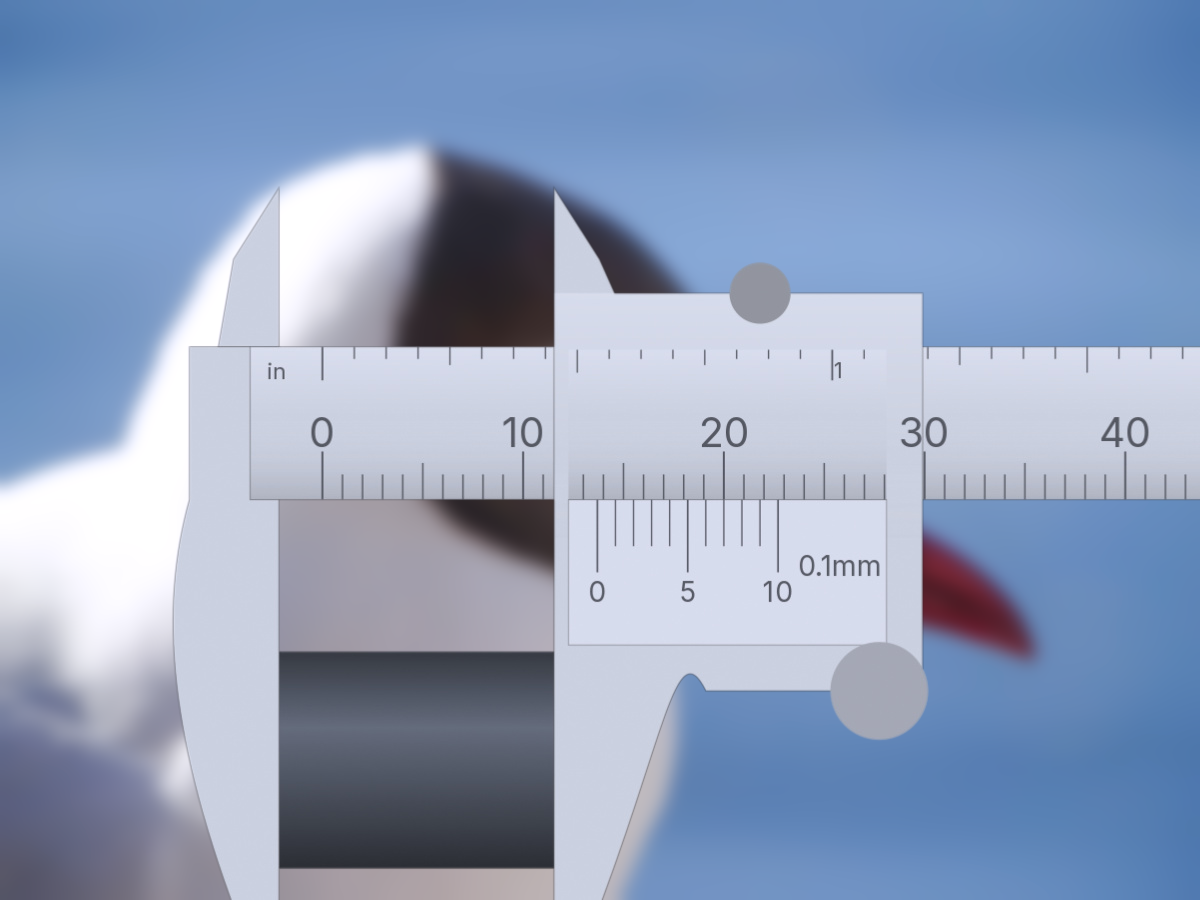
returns 13.7mm
